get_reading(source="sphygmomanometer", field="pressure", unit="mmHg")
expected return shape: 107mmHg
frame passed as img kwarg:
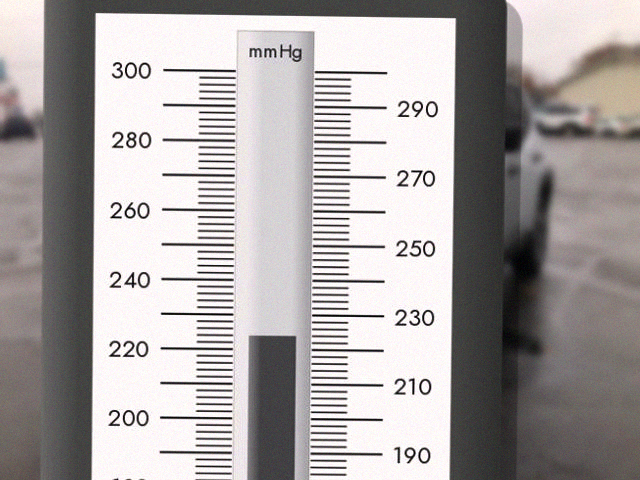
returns 224mmHg
